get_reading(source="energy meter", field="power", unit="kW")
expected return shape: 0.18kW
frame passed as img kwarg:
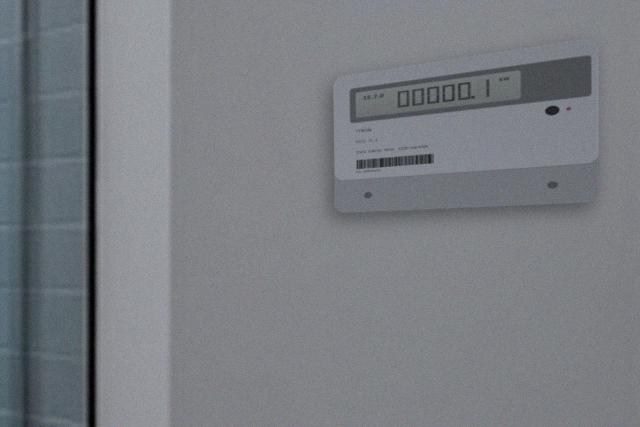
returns 0.1kW
